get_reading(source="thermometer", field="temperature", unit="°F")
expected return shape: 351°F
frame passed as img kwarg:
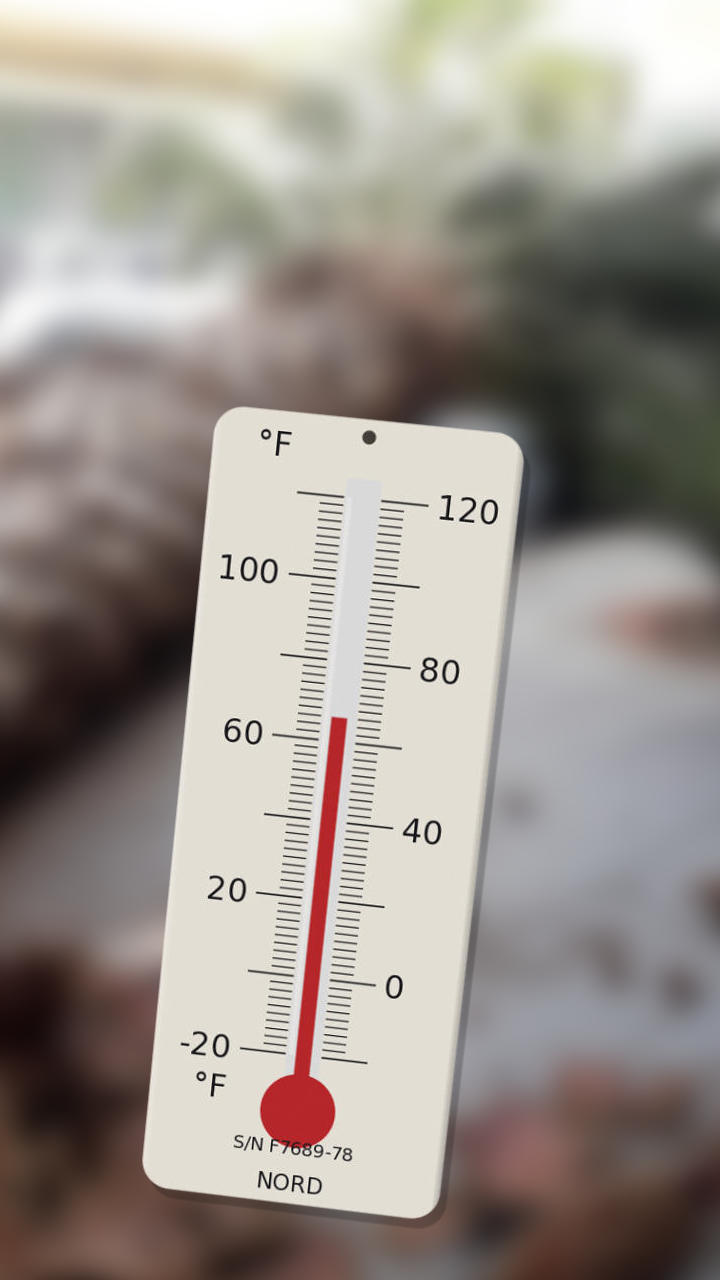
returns 66°F
